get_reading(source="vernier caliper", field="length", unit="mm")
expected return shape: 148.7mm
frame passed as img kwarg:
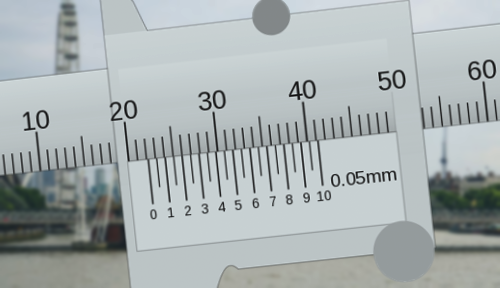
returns 22.2mm
